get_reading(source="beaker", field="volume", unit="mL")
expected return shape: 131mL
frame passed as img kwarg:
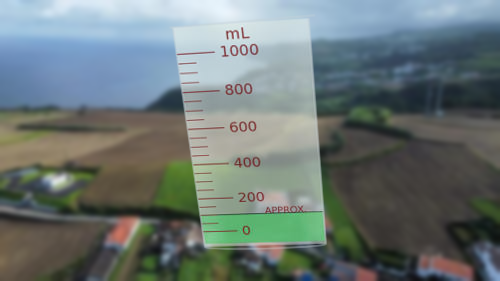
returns 100mL
